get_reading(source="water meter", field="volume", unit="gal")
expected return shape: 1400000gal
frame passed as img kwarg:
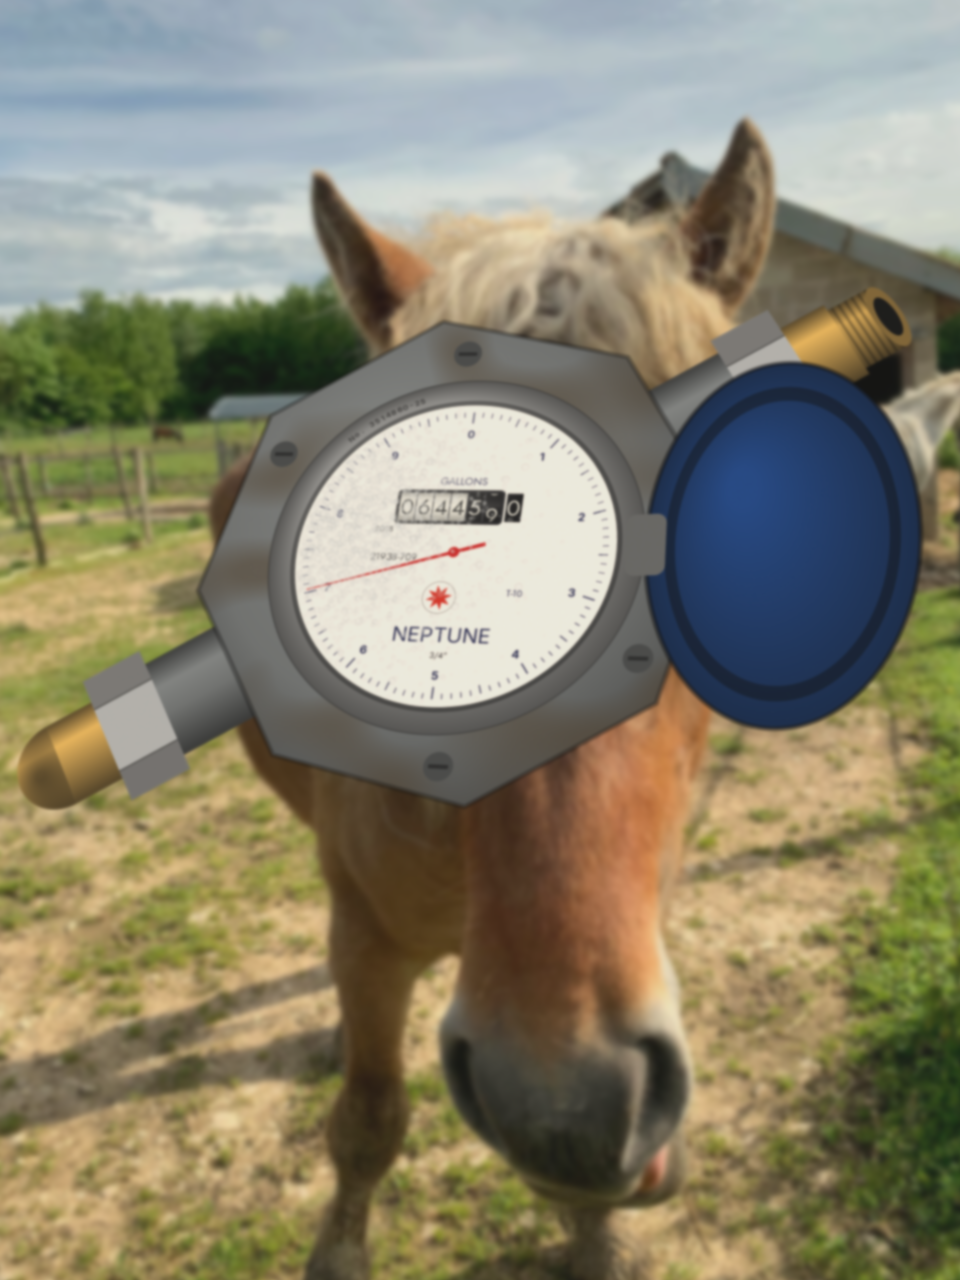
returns 644587.0gal
